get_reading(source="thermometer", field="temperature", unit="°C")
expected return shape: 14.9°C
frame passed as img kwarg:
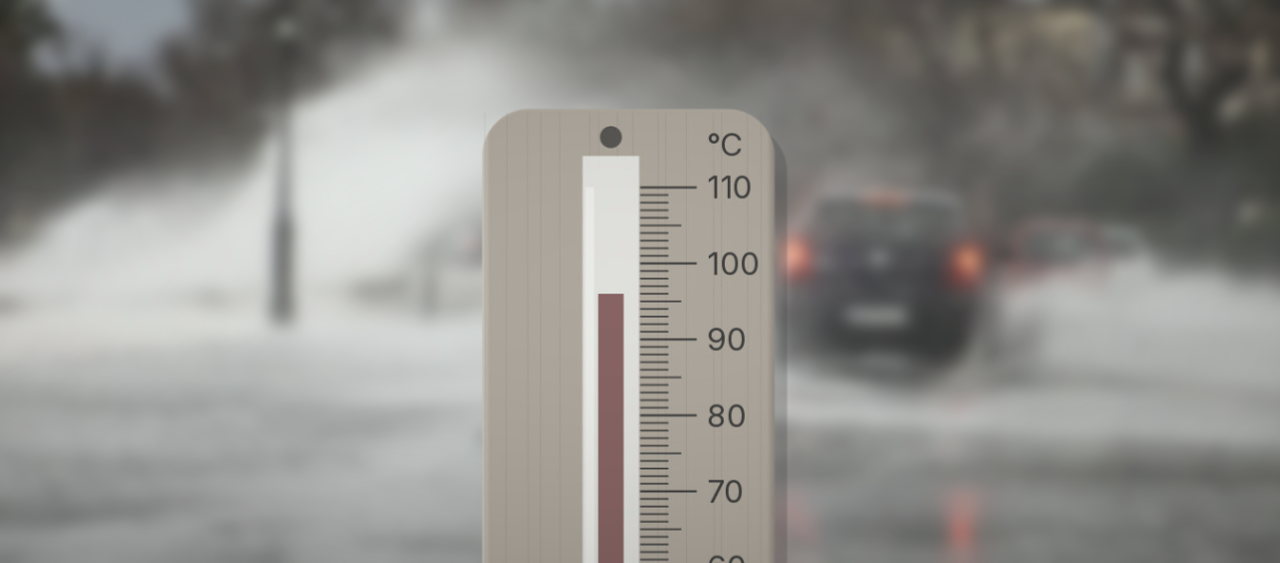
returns 96°C
